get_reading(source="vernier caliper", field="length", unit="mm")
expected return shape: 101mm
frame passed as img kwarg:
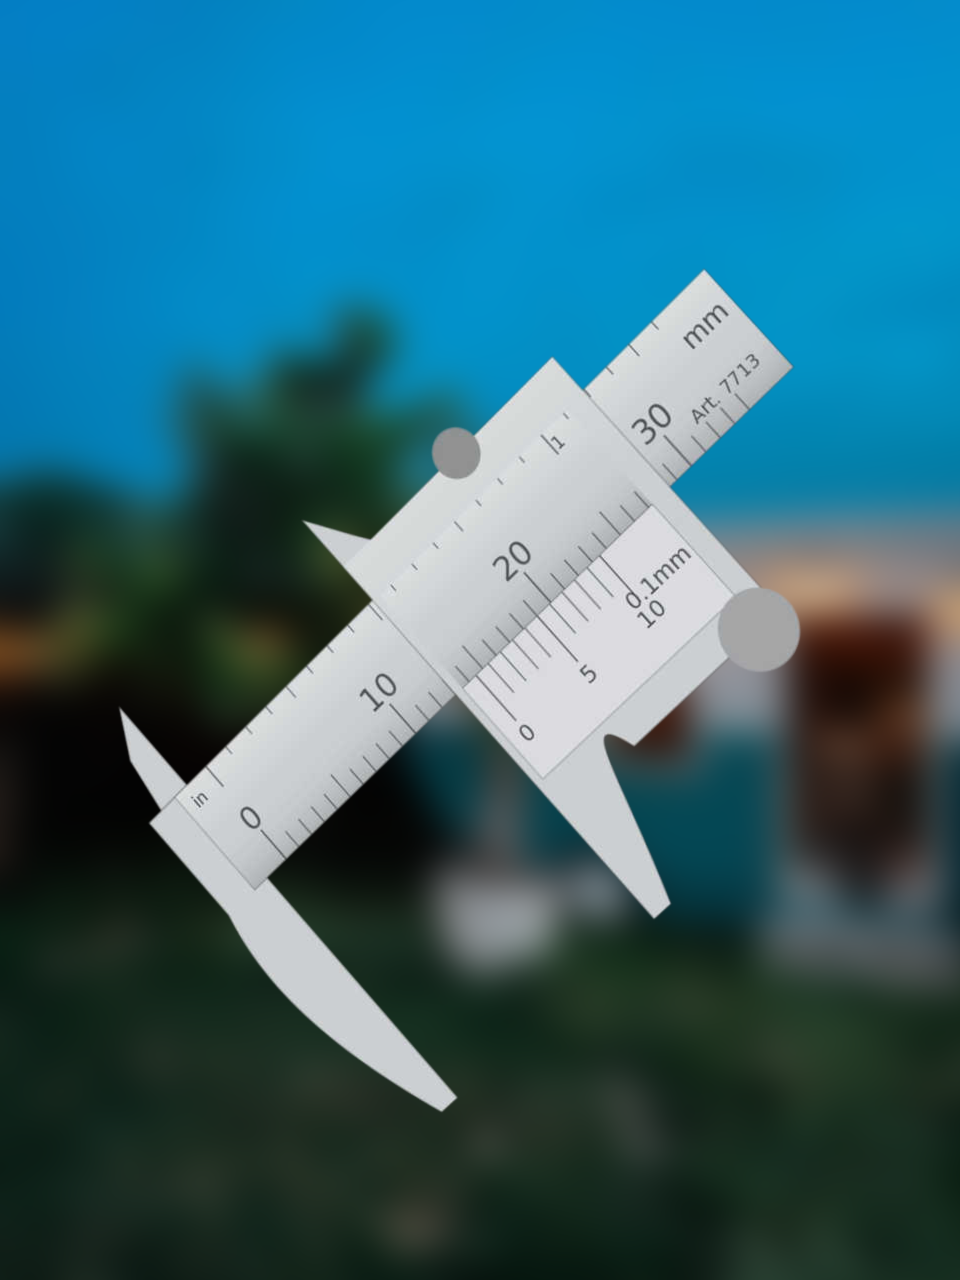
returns 14.5mm
